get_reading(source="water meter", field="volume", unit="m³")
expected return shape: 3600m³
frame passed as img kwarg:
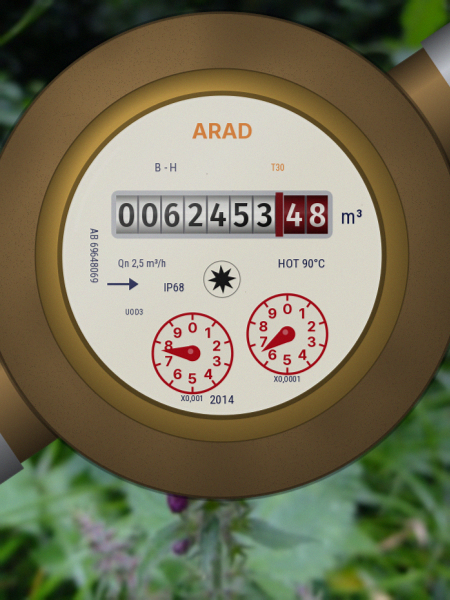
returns 62453.4876m³
